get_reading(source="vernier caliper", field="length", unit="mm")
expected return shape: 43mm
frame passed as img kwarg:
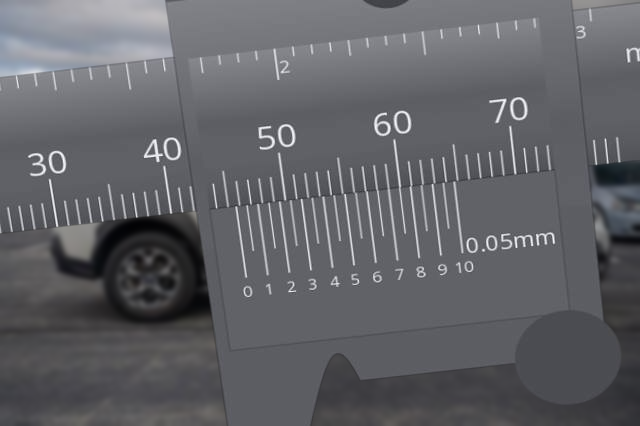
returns 45.7mm
